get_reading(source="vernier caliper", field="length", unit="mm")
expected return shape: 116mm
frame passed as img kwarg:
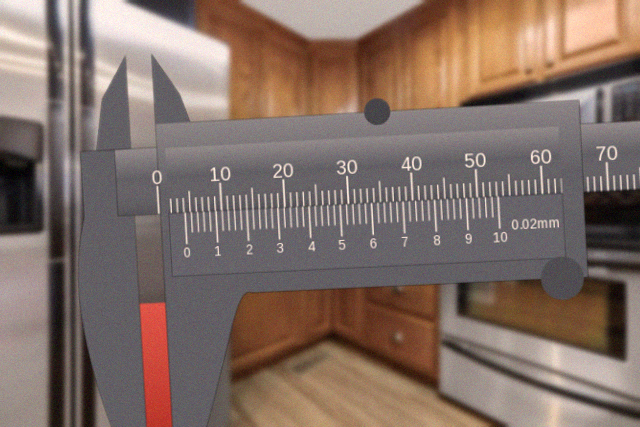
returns 4.2mm
